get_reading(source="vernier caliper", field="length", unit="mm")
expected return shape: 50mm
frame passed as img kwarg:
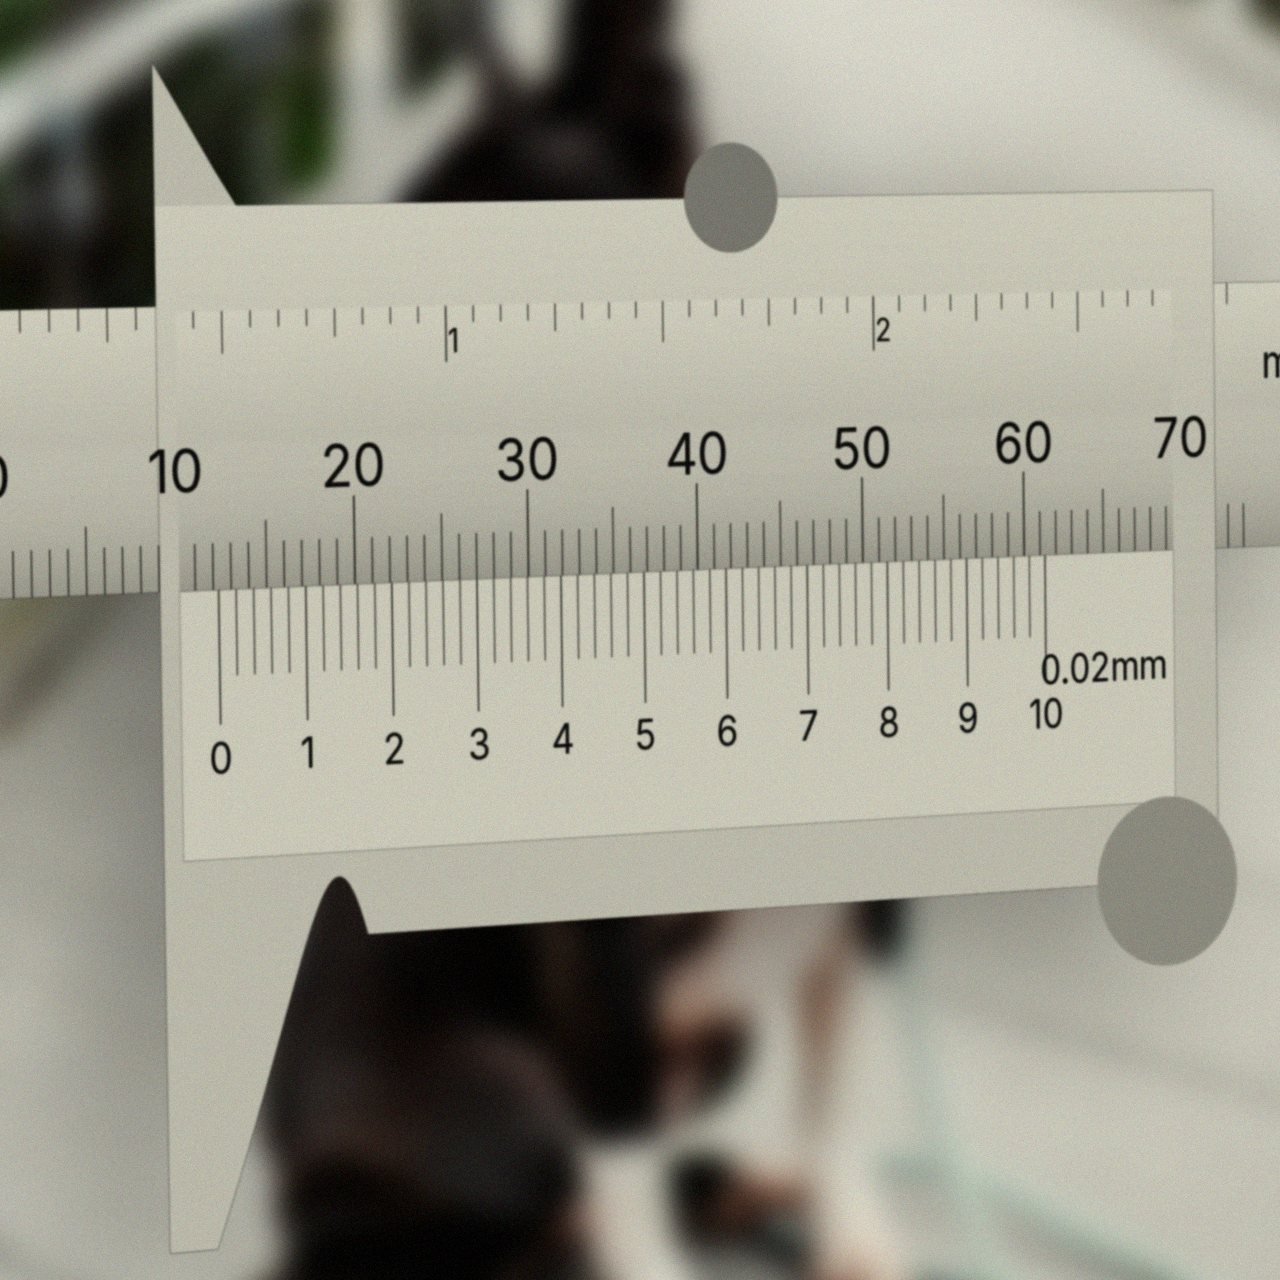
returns 12.3mm
